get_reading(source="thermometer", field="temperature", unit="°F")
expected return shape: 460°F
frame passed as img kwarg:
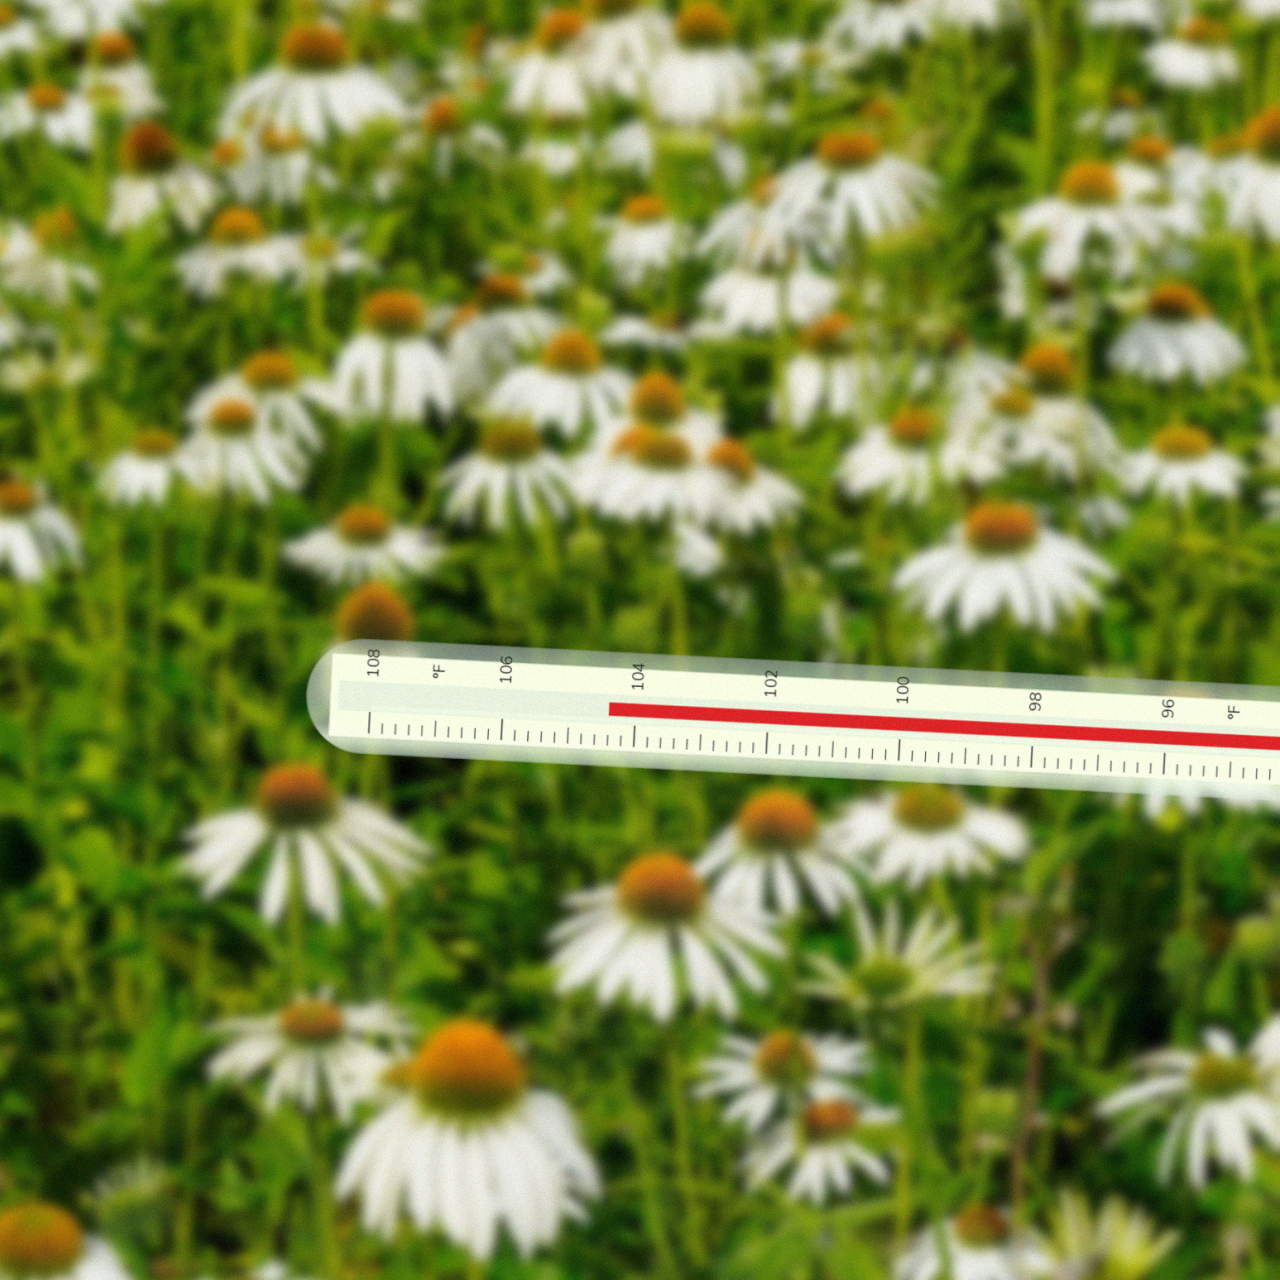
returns 104.4°F
